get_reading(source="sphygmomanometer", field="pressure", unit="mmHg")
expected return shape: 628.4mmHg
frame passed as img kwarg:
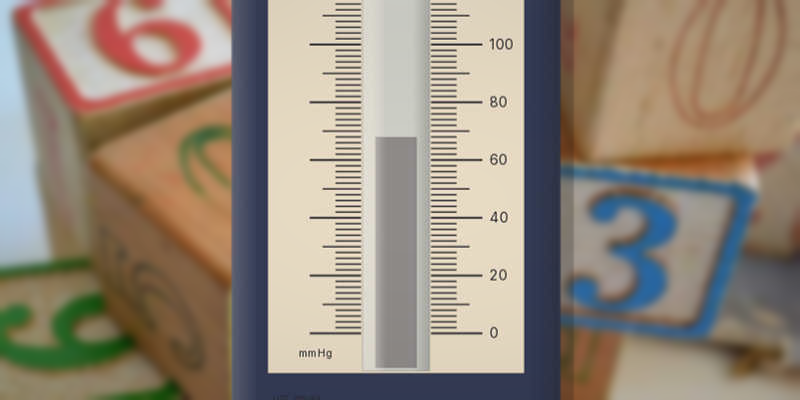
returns 68mmHg
